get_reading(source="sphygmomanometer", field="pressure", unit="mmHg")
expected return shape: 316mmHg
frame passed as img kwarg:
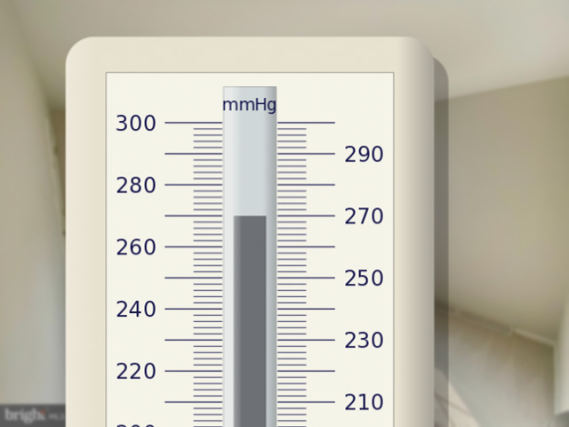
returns 270mmHg
